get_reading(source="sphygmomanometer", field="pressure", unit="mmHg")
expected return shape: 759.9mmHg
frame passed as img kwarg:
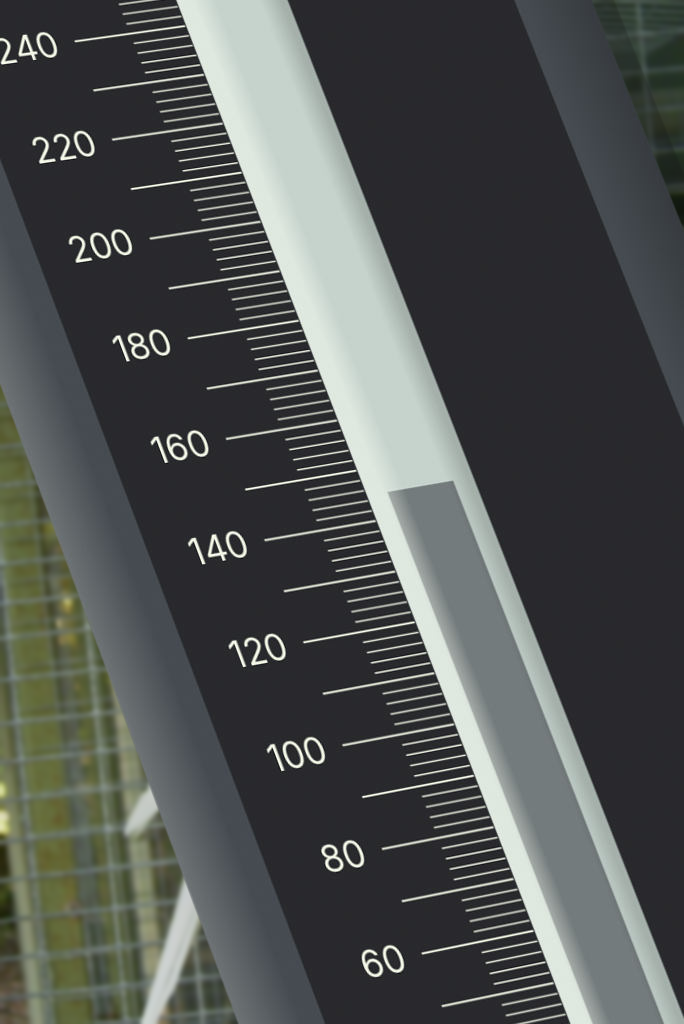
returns 145mmHg
